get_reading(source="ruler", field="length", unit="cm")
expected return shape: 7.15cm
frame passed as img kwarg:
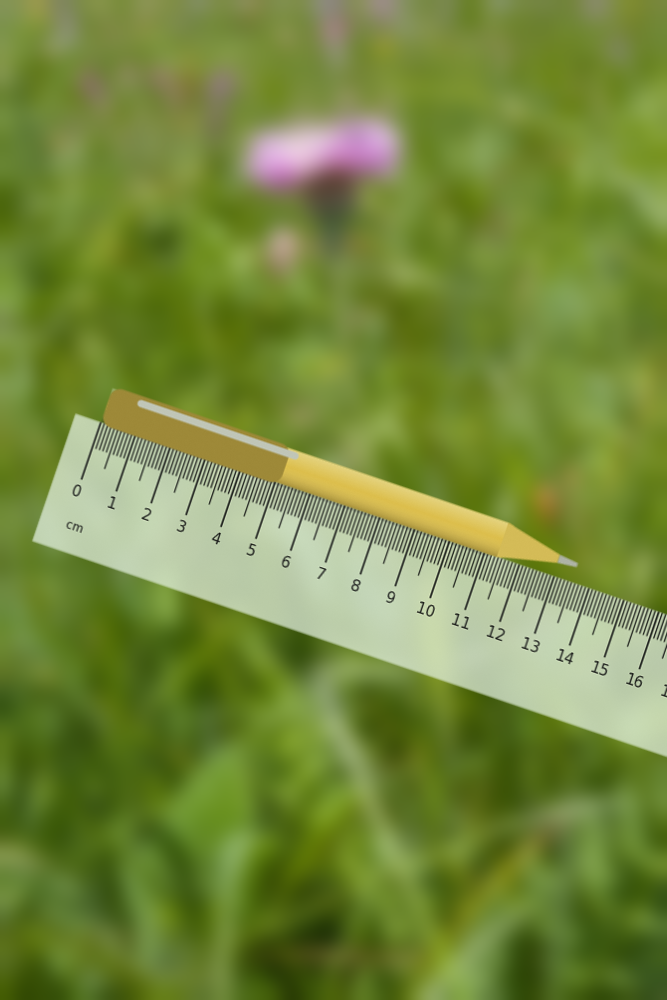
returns 13.5cm
